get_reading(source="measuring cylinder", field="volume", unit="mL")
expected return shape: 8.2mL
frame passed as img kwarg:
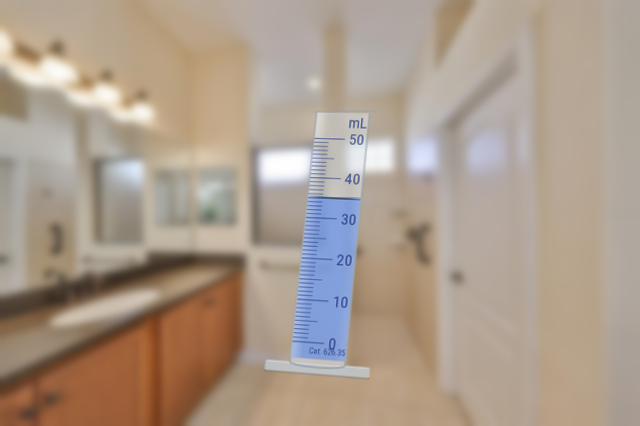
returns 35mL
